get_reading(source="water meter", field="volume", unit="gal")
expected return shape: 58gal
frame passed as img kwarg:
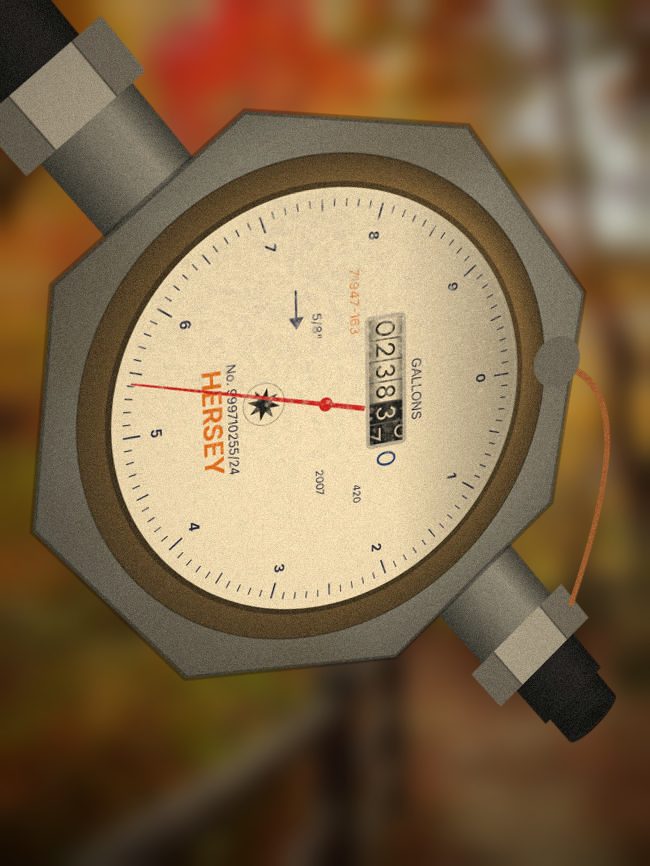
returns 238365.4gal
